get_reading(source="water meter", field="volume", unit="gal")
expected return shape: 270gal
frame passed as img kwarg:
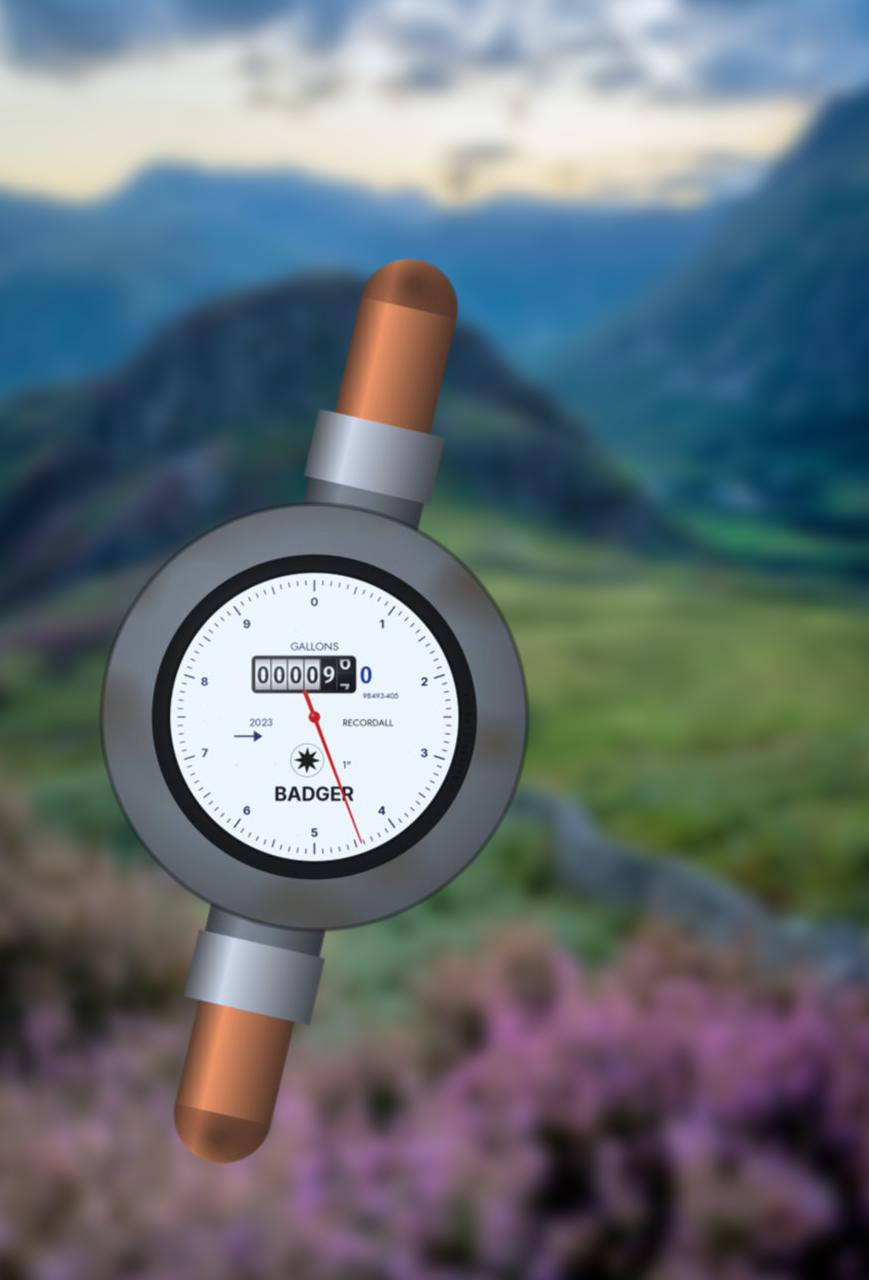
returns 964.4gal
